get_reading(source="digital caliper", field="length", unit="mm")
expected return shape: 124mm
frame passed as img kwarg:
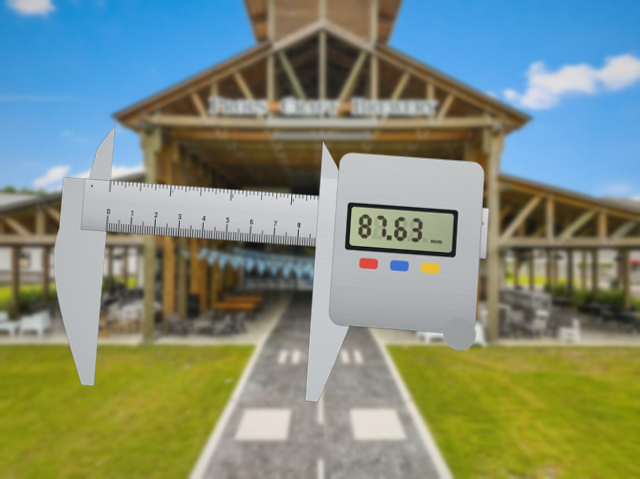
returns 87.63mm
